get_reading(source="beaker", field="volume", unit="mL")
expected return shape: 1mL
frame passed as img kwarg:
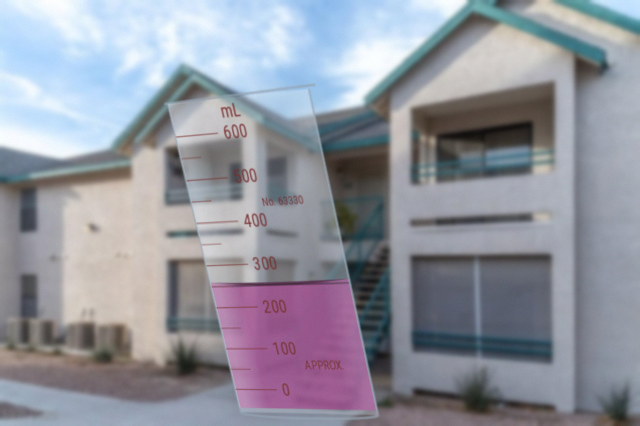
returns 250mL
